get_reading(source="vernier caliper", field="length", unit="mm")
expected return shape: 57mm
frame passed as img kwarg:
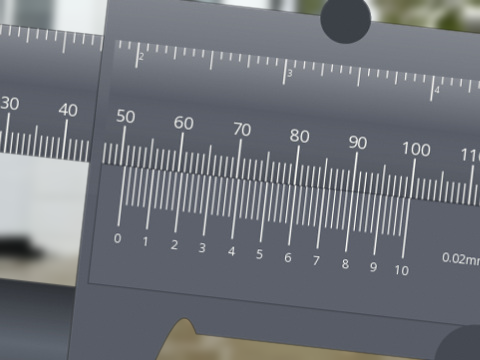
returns 50.8mm
